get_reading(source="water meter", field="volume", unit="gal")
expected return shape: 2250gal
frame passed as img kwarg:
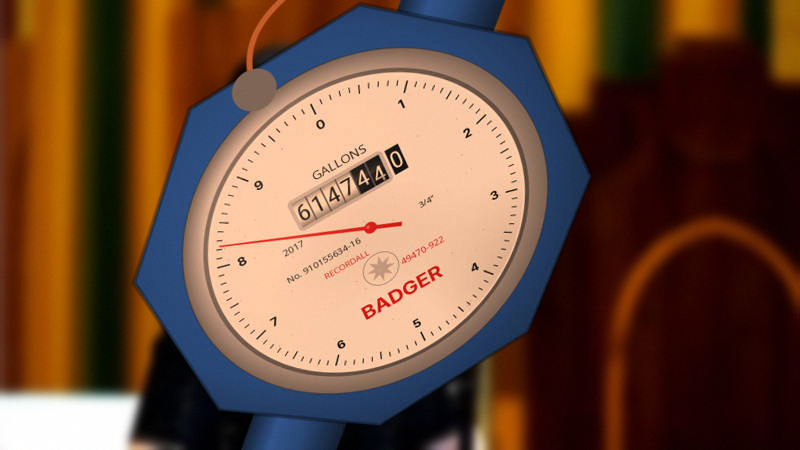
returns 6147438.2gal
